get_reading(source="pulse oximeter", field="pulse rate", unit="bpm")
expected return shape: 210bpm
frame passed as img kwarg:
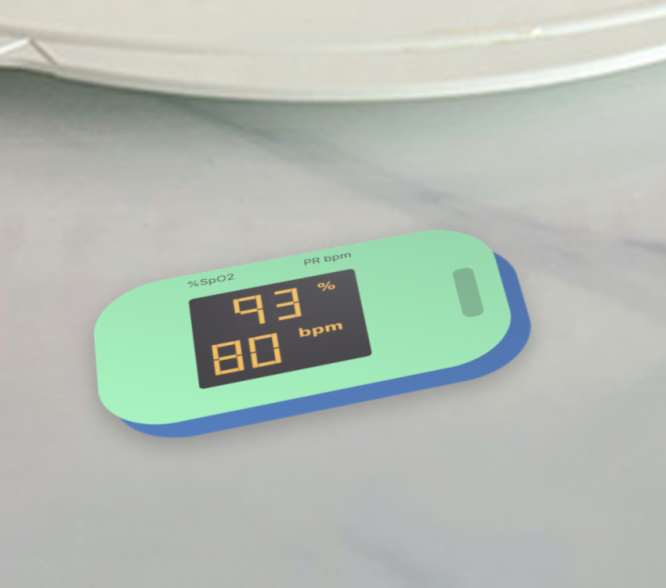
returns 80bpm
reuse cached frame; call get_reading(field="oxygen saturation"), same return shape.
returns 93%
